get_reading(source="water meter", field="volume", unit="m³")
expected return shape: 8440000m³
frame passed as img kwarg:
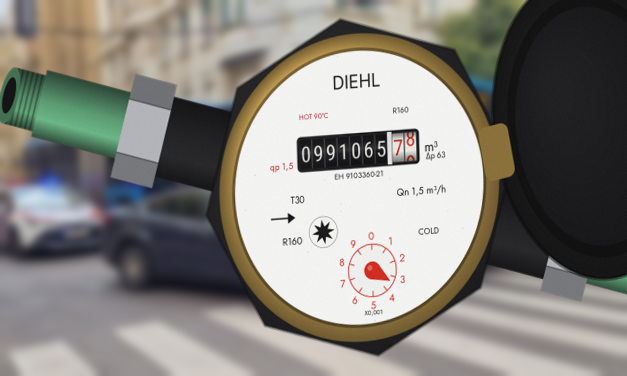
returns 991065.783m³
